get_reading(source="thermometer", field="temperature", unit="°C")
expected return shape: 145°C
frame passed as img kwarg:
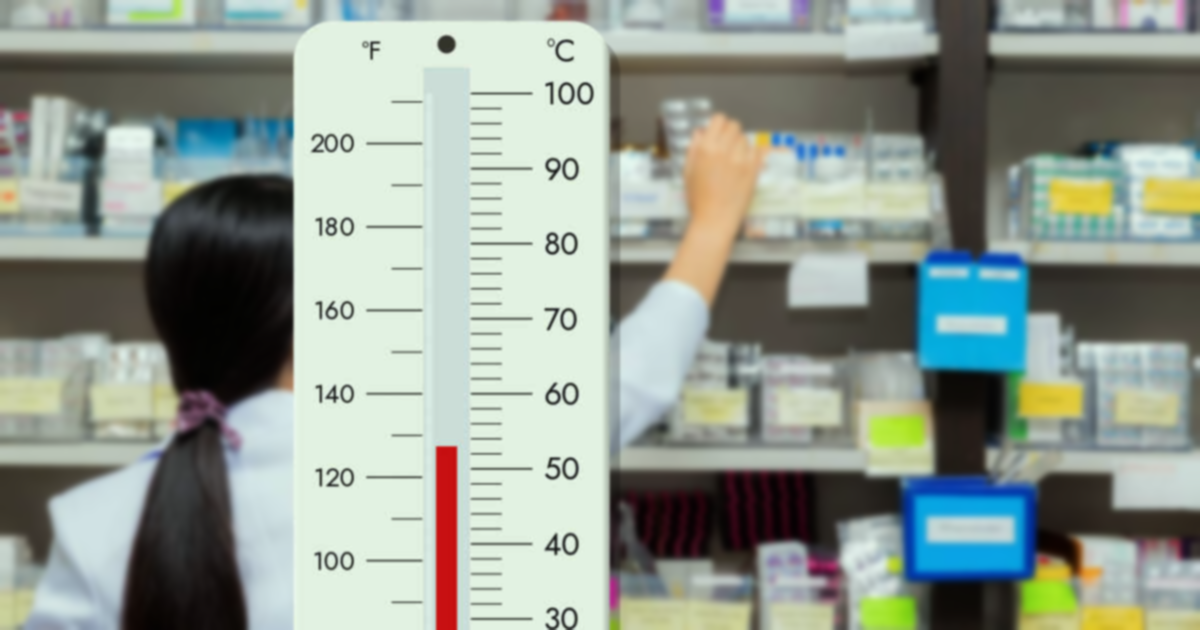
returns 53°C
